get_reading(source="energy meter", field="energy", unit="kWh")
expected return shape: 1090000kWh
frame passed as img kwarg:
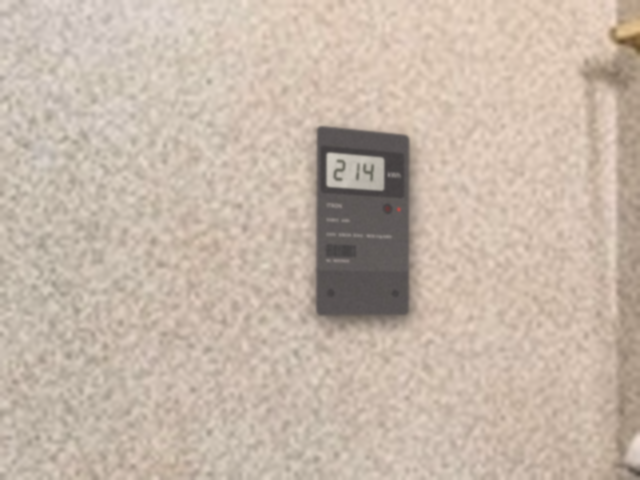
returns 214kWh
